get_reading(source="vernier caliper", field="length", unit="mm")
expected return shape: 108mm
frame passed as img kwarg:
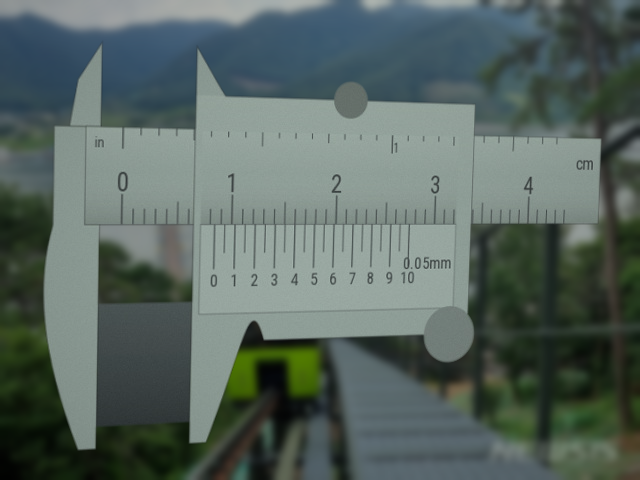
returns 8.4mm
